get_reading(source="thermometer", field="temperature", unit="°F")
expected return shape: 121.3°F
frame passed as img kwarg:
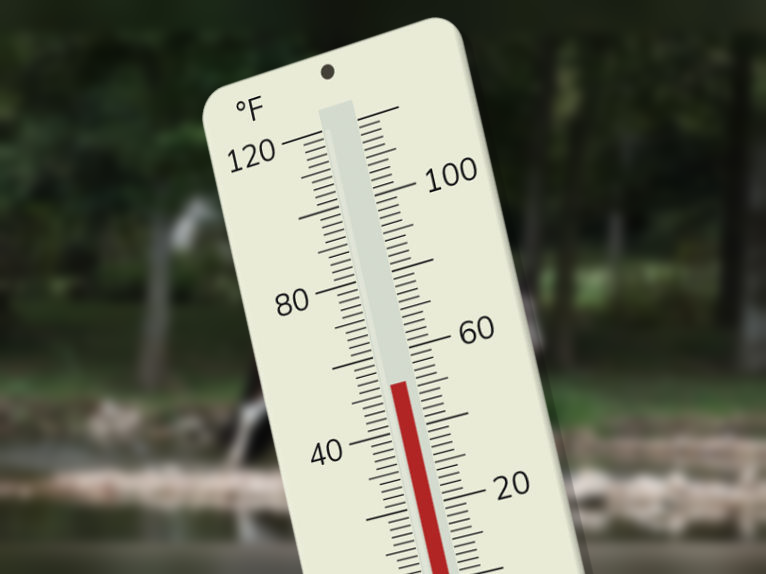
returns 52°F
